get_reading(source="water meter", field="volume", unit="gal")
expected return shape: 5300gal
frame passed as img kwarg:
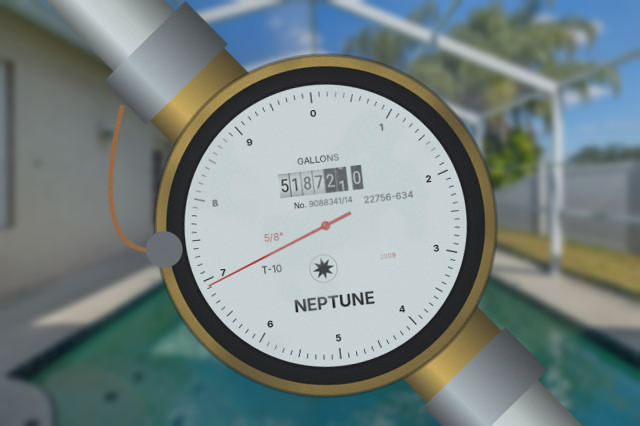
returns 5187206.9gal
